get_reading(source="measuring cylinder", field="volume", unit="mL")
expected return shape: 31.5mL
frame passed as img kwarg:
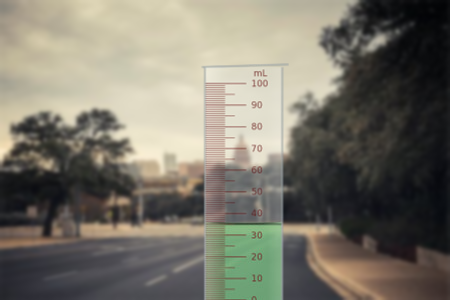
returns 35mL
